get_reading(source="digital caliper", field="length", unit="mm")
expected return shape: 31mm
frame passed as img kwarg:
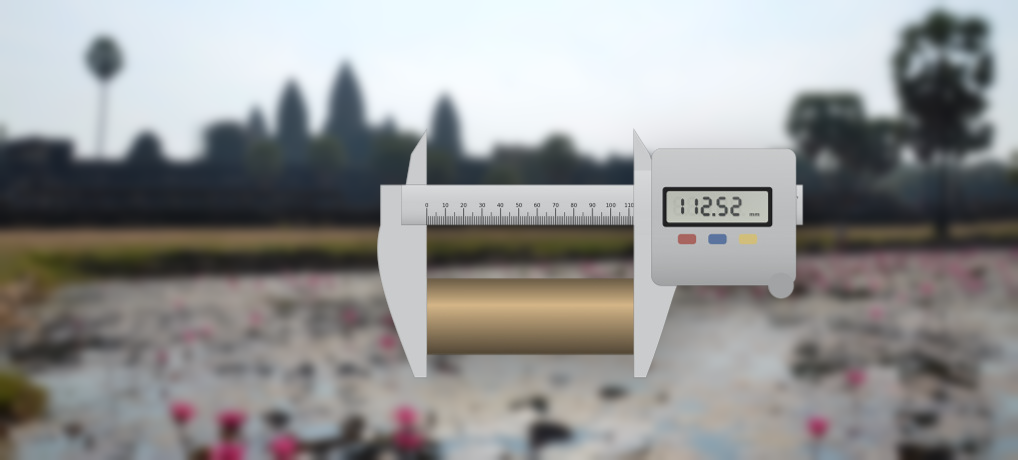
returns 112.52mm
